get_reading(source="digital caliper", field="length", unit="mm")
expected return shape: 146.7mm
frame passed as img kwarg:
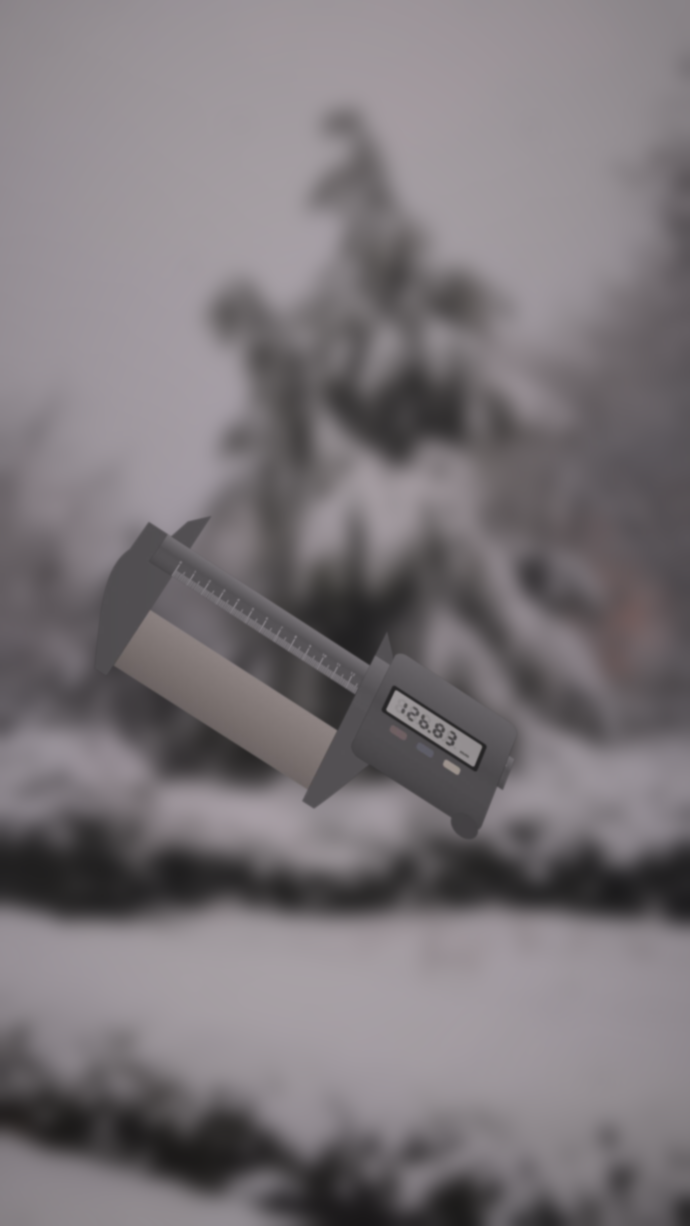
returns 126.83mm
